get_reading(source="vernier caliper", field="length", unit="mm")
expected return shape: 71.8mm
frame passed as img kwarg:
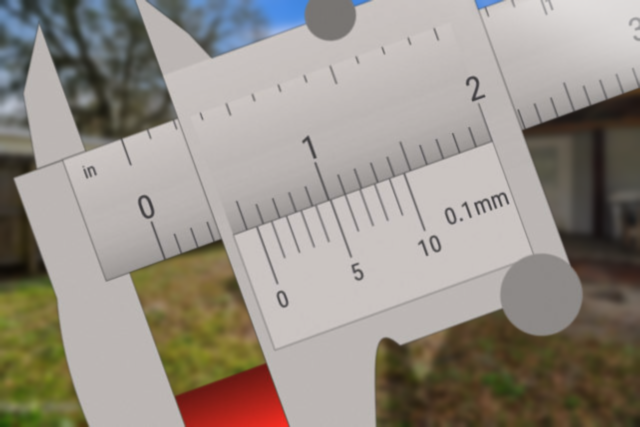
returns 5.6mm
